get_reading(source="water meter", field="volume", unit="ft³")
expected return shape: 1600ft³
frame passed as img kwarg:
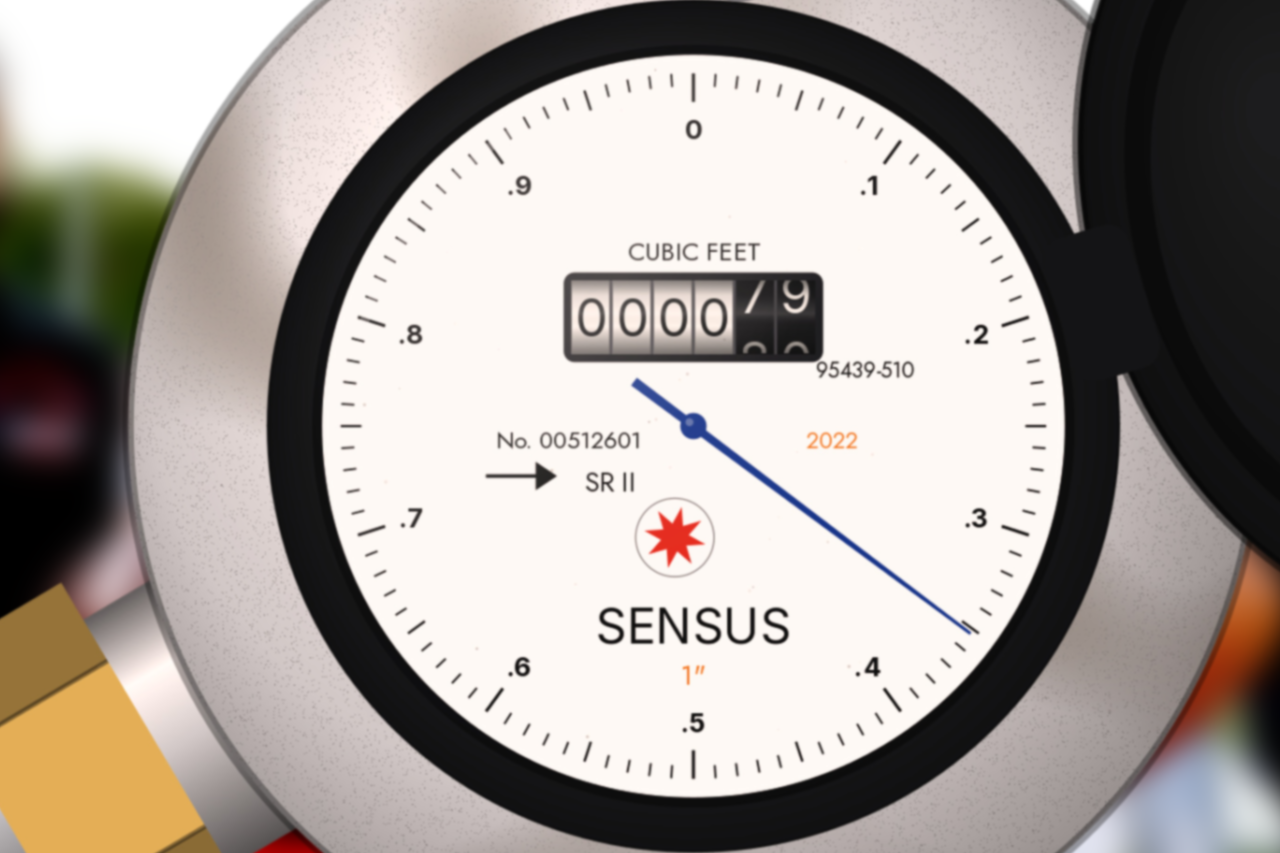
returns 79.35ft³
